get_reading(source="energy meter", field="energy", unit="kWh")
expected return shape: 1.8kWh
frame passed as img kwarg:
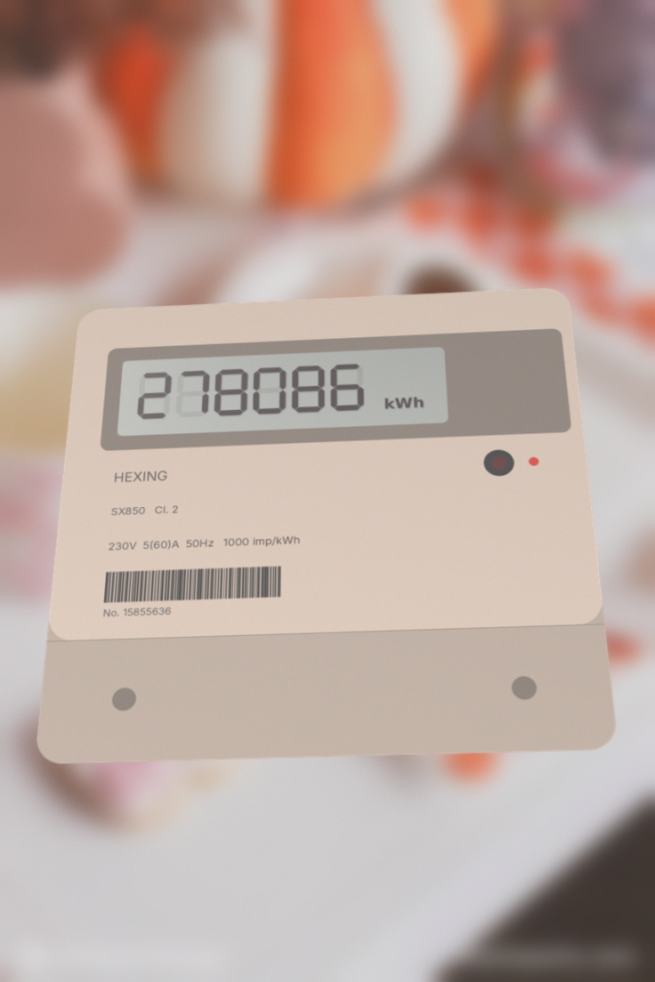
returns 278086kWh
